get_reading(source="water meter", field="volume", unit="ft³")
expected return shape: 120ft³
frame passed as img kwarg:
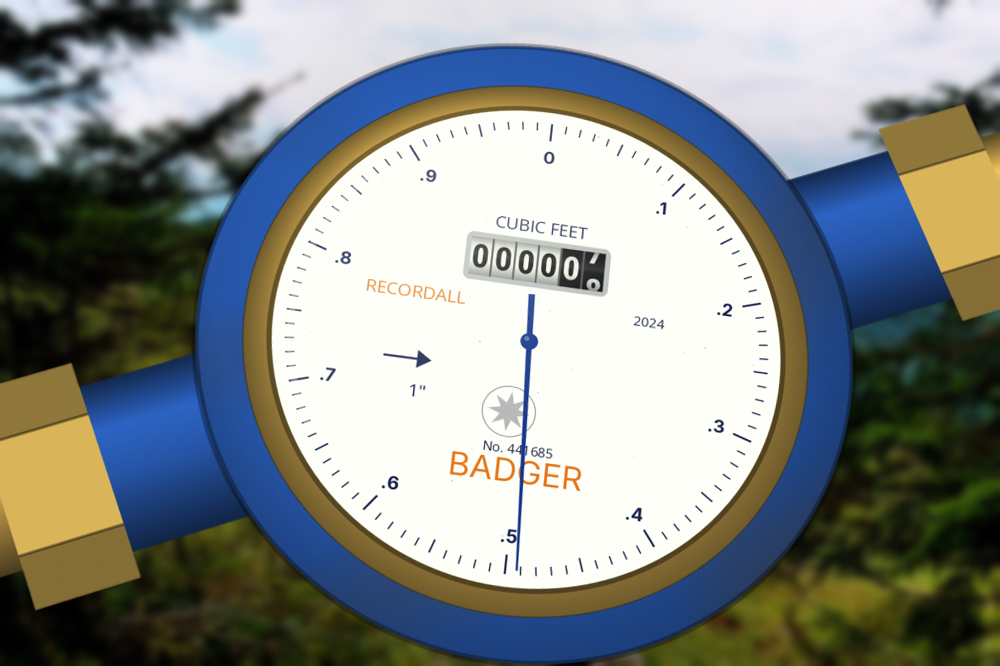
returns 7.49ft³
